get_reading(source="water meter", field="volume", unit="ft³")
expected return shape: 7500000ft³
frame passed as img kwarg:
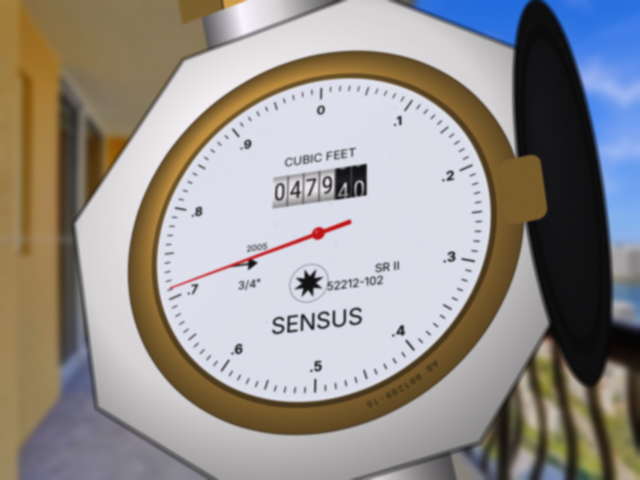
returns 47939.71ft³
